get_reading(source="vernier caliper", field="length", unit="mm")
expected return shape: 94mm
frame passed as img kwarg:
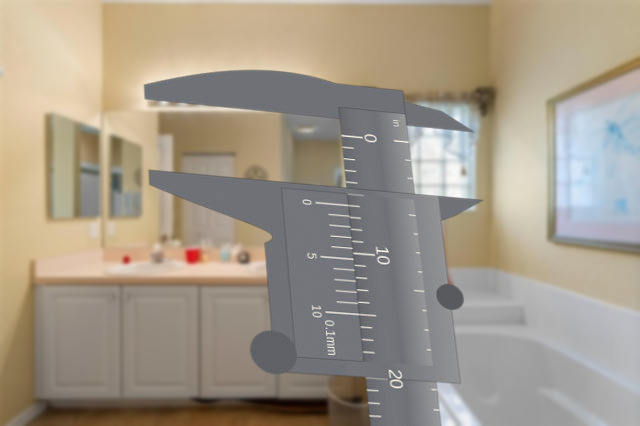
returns 6.0mm
